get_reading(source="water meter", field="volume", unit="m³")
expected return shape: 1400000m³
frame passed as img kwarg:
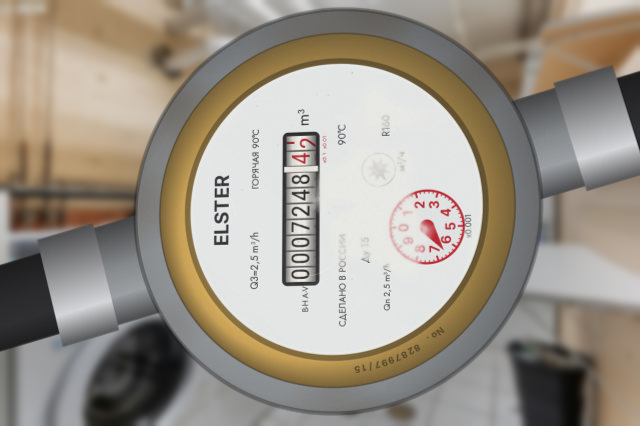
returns 7248.416m³
